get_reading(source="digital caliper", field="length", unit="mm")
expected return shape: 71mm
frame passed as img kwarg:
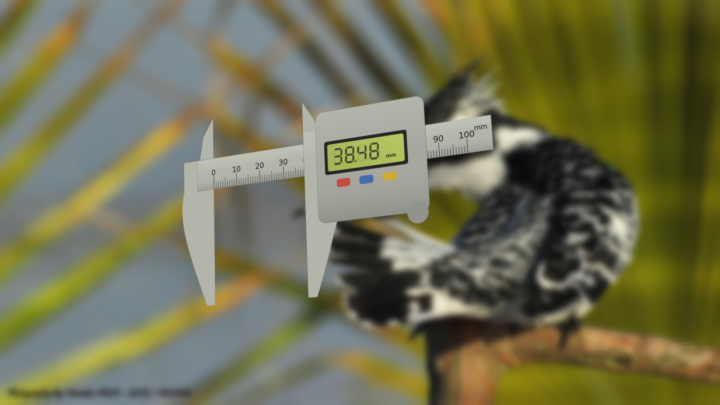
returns 38.48mm
